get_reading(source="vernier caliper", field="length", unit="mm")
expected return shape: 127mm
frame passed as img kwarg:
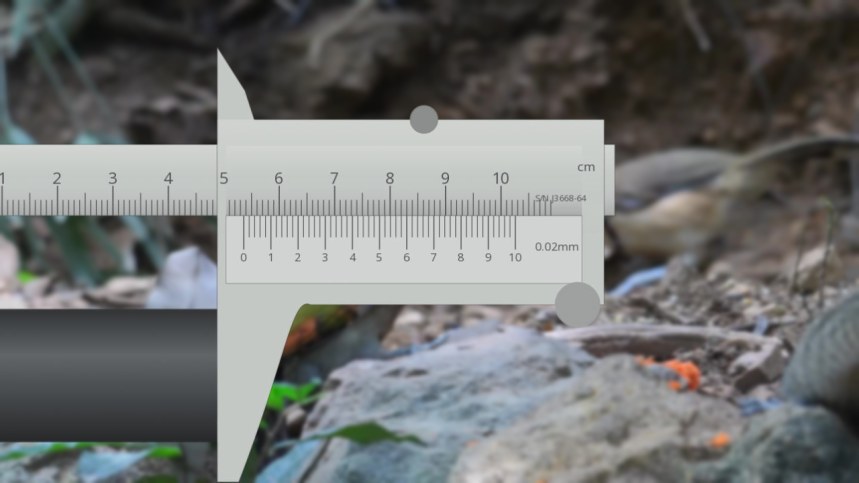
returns 53.6mm
